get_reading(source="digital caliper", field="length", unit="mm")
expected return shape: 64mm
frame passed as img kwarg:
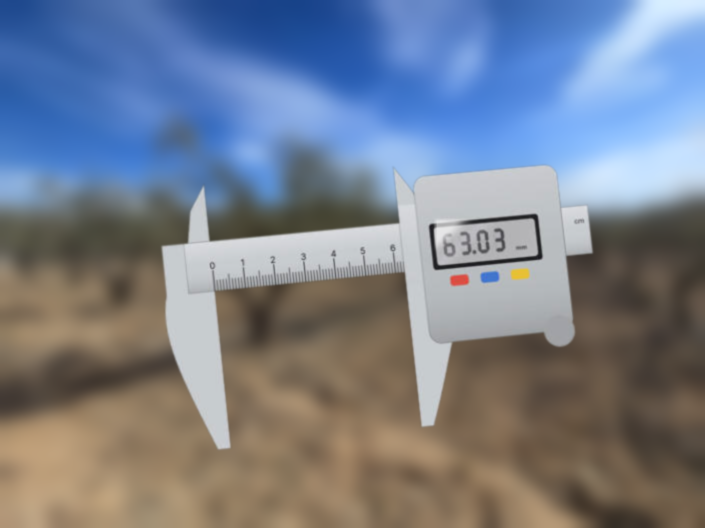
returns 63.03mm
